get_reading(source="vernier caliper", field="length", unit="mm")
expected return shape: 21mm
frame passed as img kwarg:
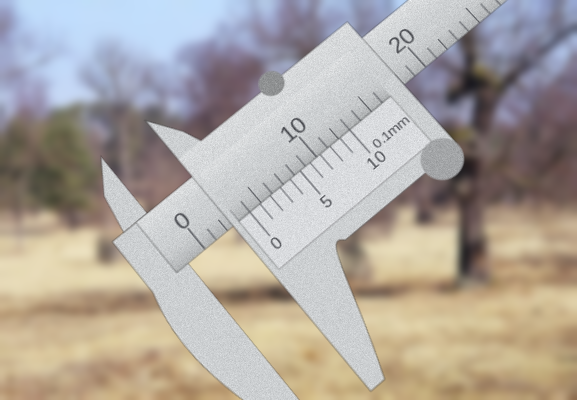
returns 4.0mm
